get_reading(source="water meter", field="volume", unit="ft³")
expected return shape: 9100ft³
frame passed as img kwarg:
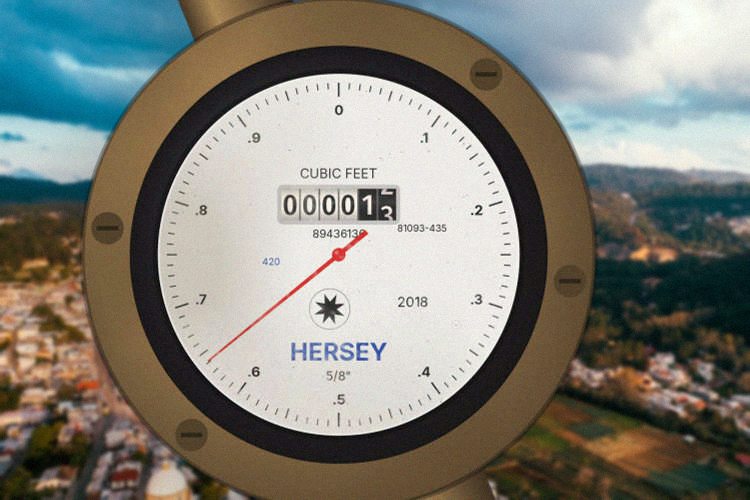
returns 12.64ft³
